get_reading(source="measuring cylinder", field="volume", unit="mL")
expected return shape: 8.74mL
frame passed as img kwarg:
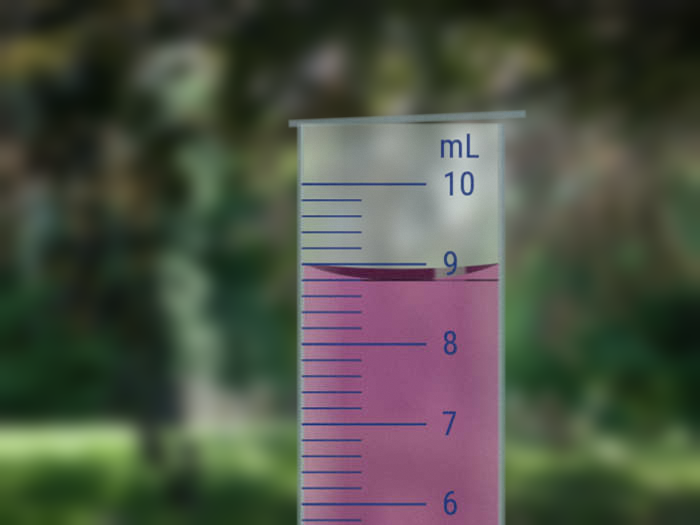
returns 8.8mL
